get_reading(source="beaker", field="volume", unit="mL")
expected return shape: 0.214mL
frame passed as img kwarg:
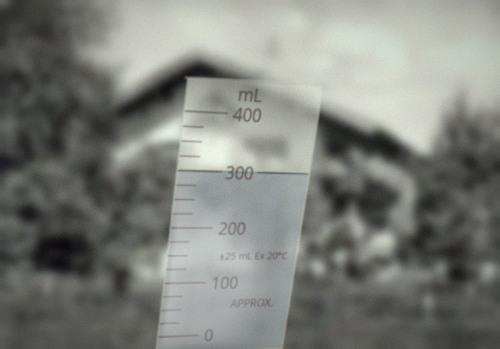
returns 300mL
